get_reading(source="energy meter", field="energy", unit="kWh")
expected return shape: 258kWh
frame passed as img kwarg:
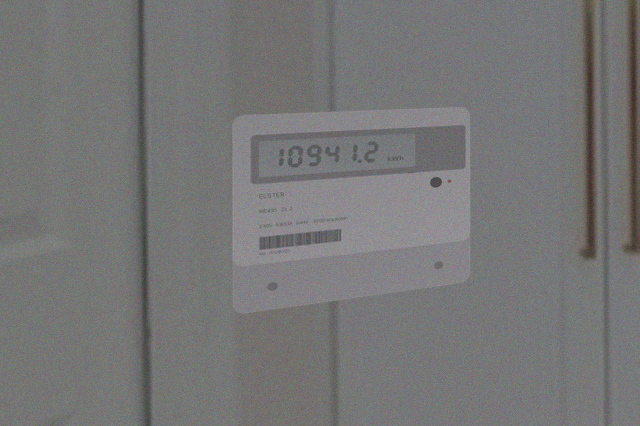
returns 10941.2kWh
